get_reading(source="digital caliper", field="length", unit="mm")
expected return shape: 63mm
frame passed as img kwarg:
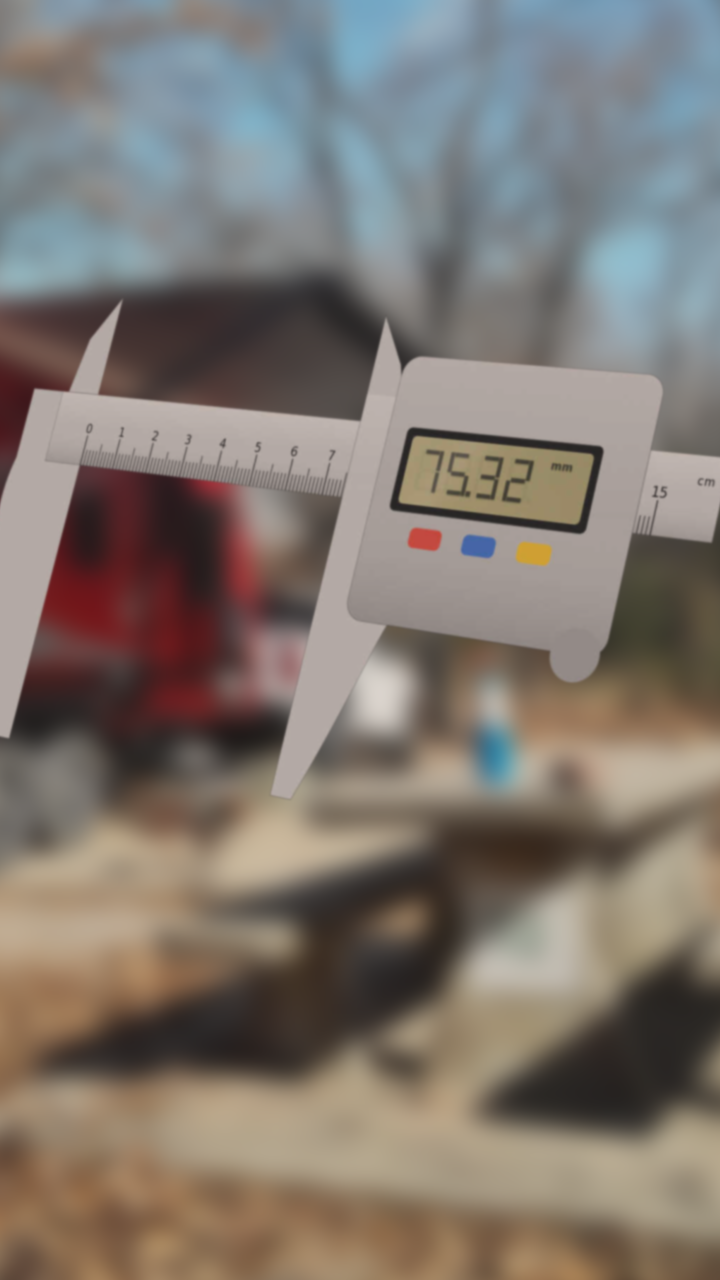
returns 75.32mm
